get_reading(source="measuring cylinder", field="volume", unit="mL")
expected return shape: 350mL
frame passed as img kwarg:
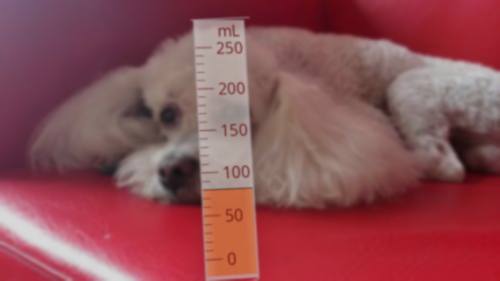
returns 80mL
